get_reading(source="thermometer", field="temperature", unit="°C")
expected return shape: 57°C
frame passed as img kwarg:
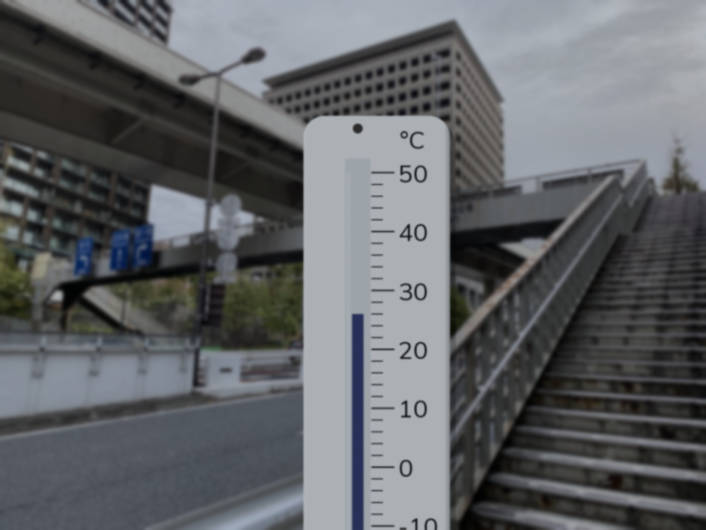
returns 26°C
